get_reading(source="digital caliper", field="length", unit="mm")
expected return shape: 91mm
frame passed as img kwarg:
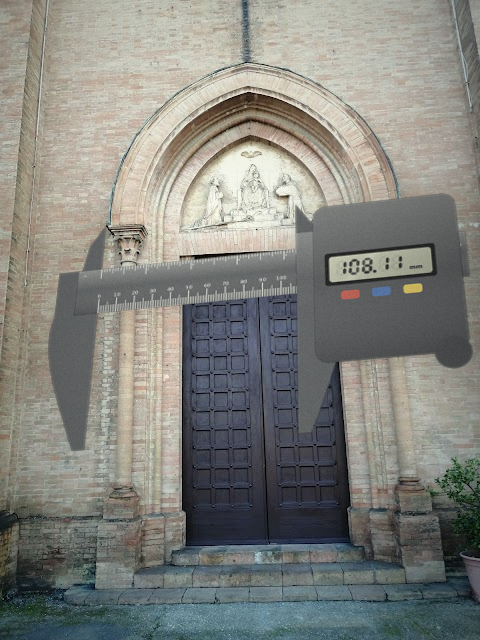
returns 108.11mm
